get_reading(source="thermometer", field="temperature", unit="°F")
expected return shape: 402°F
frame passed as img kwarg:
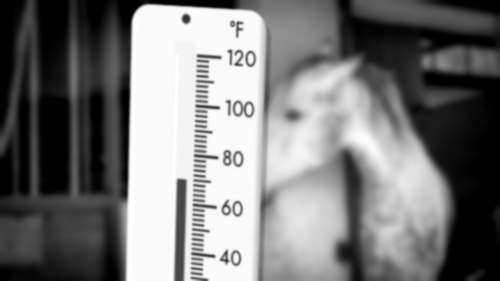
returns 70°F
